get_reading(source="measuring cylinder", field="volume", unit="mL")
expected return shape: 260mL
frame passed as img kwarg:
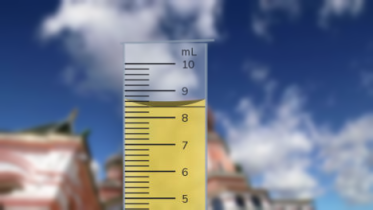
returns 8.4mL
